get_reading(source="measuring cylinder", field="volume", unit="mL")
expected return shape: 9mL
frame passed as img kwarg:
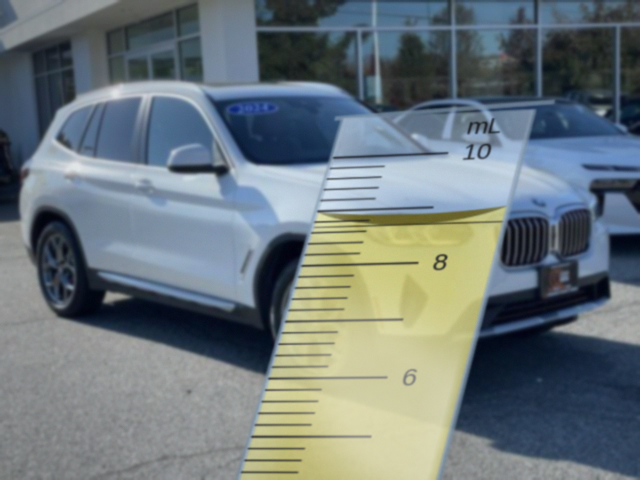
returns 8.7mL
